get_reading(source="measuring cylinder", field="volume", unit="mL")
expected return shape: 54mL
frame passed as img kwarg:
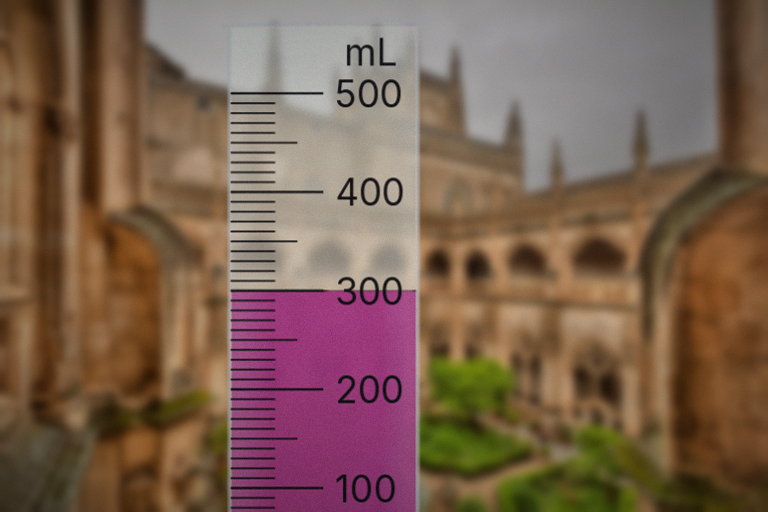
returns 300mL
